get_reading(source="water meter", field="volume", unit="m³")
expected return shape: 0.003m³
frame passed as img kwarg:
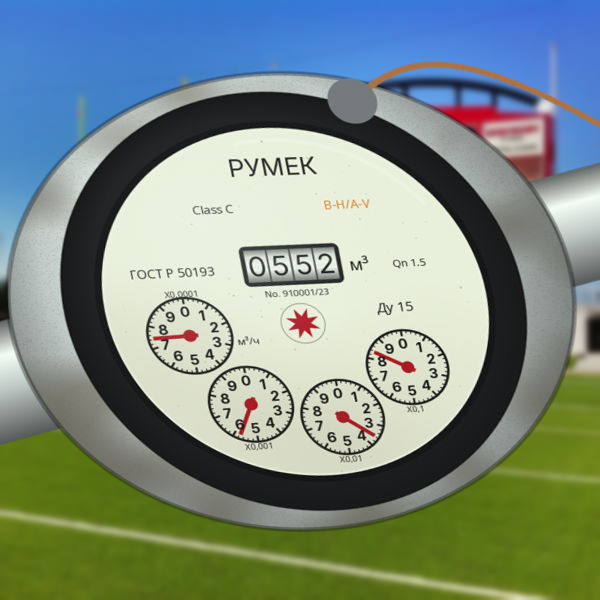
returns 552.8357m³
